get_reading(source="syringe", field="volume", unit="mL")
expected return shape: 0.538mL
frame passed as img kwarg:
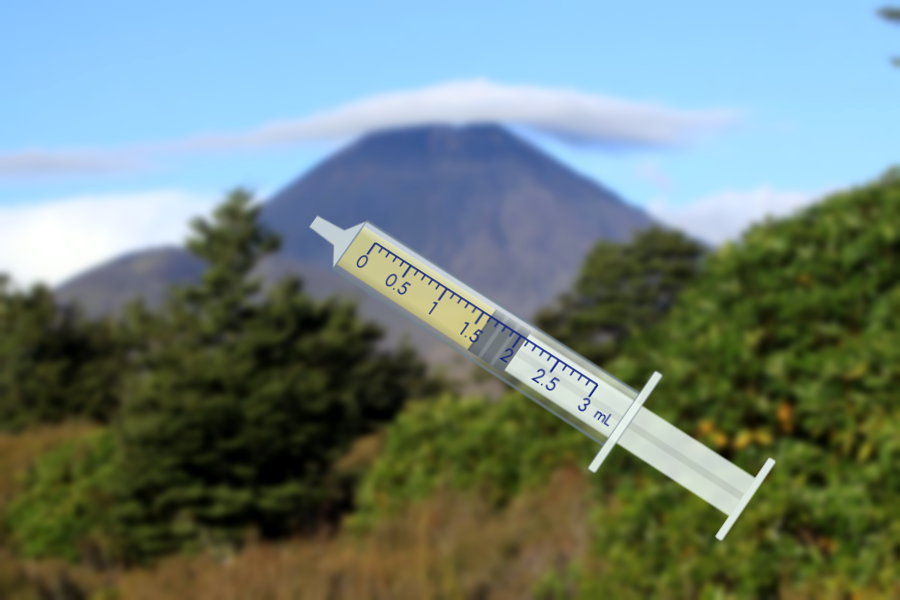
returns 1.6mL
